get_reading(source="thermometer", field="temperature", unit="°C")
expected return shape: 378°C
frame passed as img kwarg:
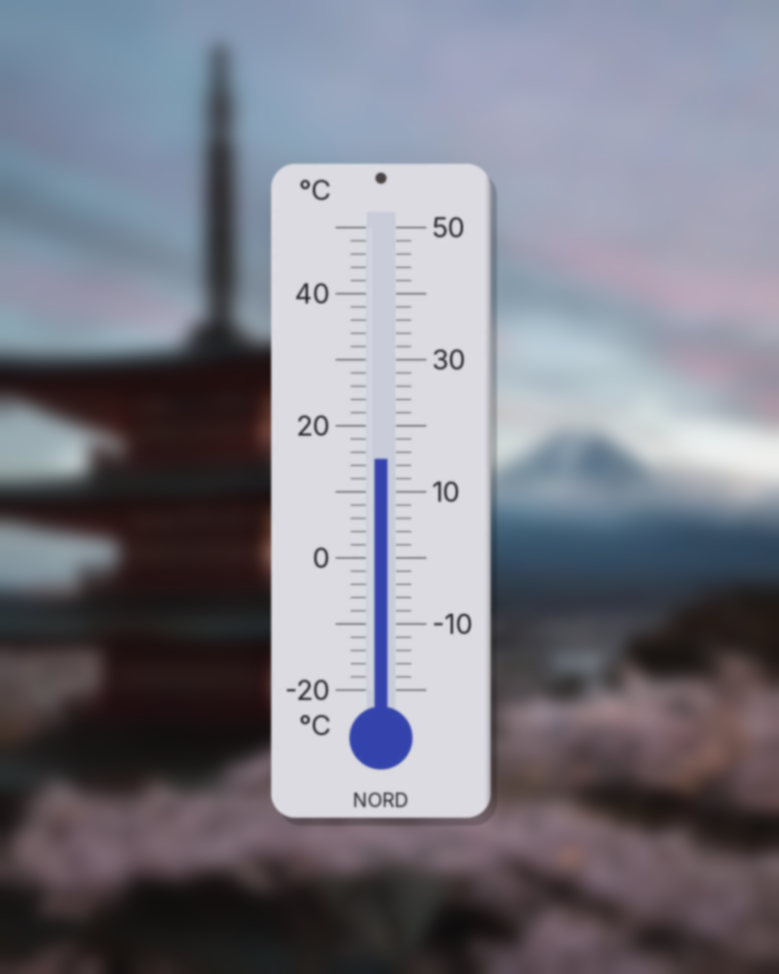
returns 15°C
